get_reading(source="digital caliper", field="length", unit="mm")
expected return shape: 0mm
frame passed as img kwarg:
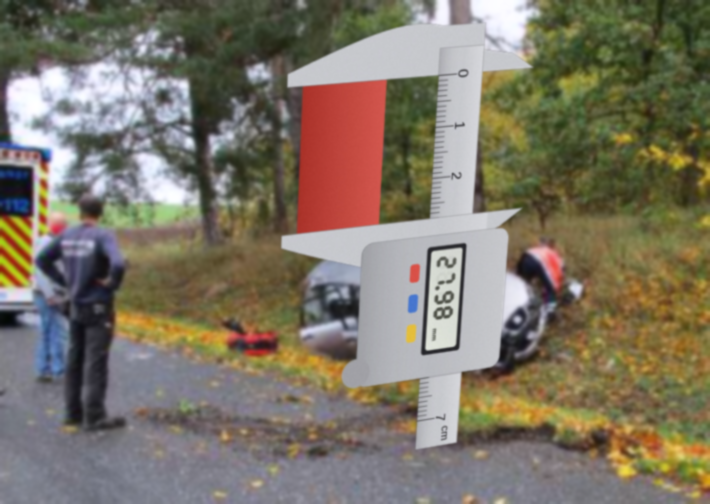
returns 27.98mm
